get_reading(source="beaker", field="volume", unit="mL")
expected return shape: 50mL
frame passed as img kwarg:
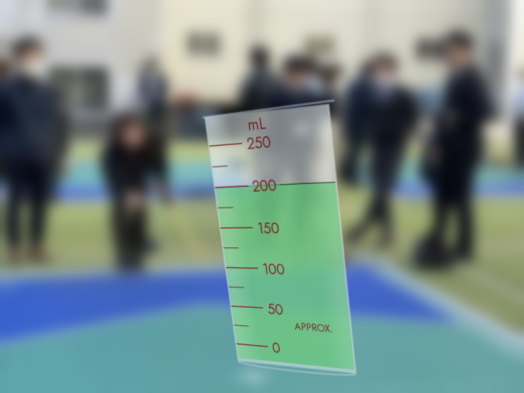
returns 200mL
